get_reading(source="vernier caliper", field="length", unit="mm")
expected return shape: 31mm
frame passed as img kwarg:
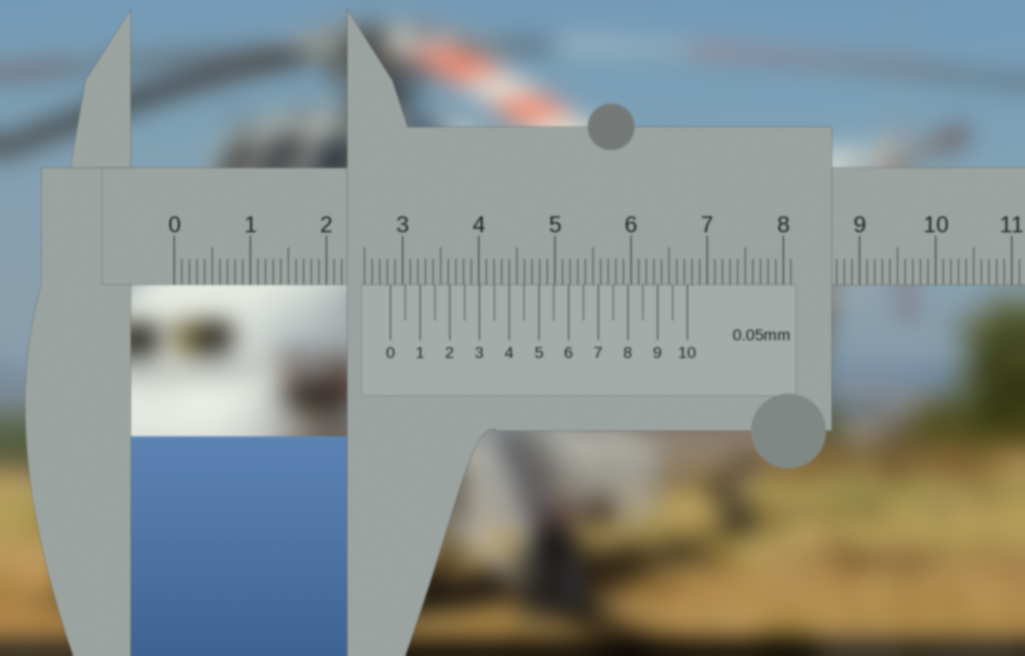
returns 28.4mm
